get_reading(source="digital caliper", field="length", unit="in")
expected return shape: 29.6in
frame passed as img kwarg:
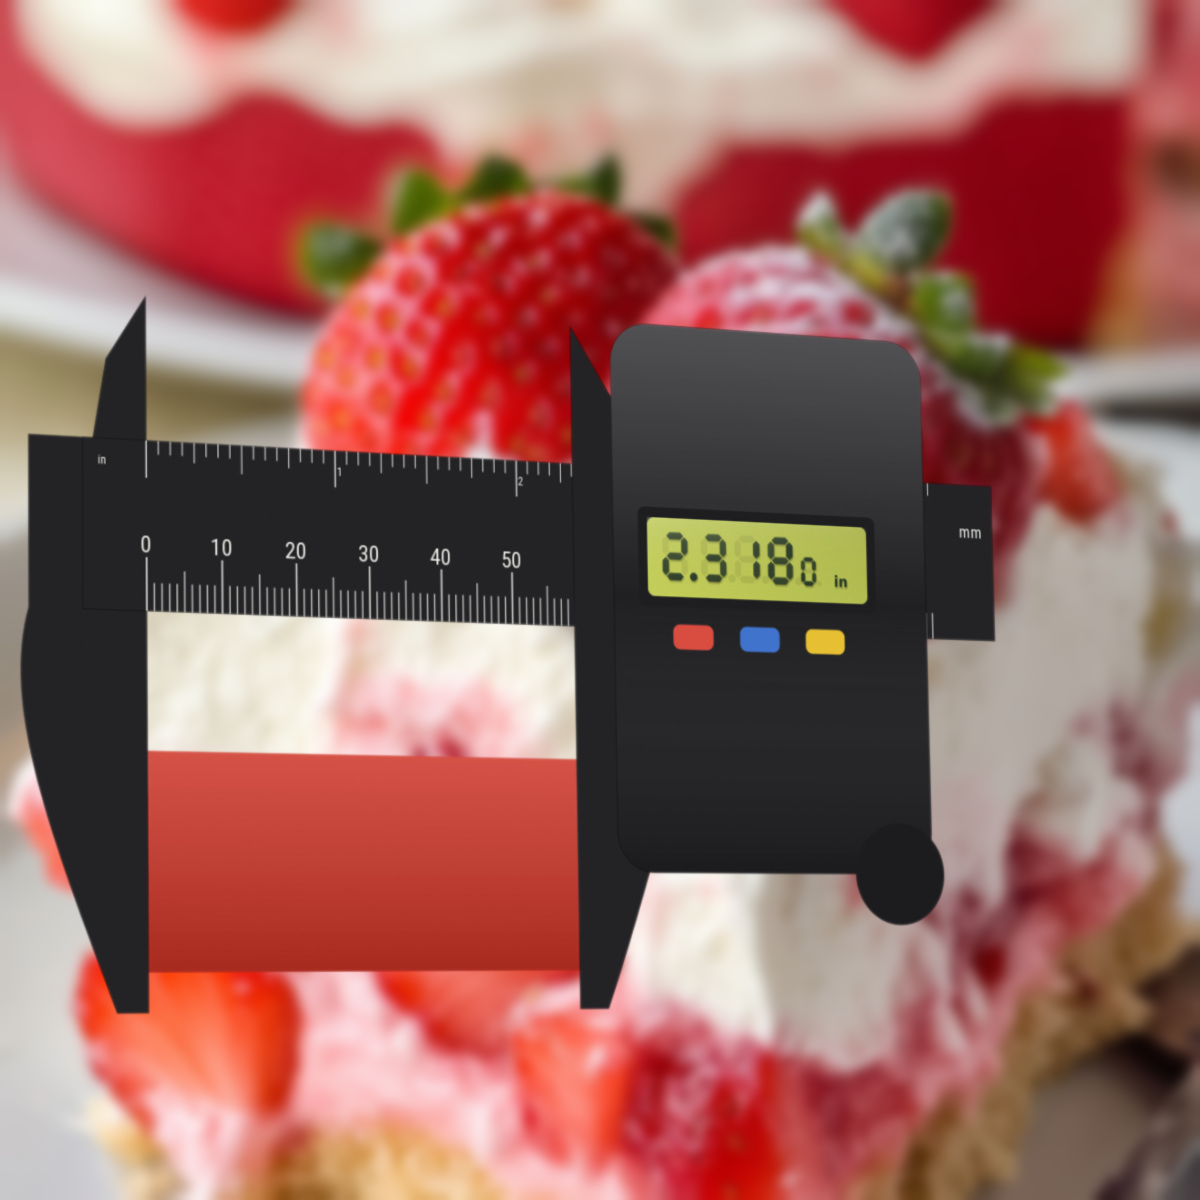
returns 2.3180in
